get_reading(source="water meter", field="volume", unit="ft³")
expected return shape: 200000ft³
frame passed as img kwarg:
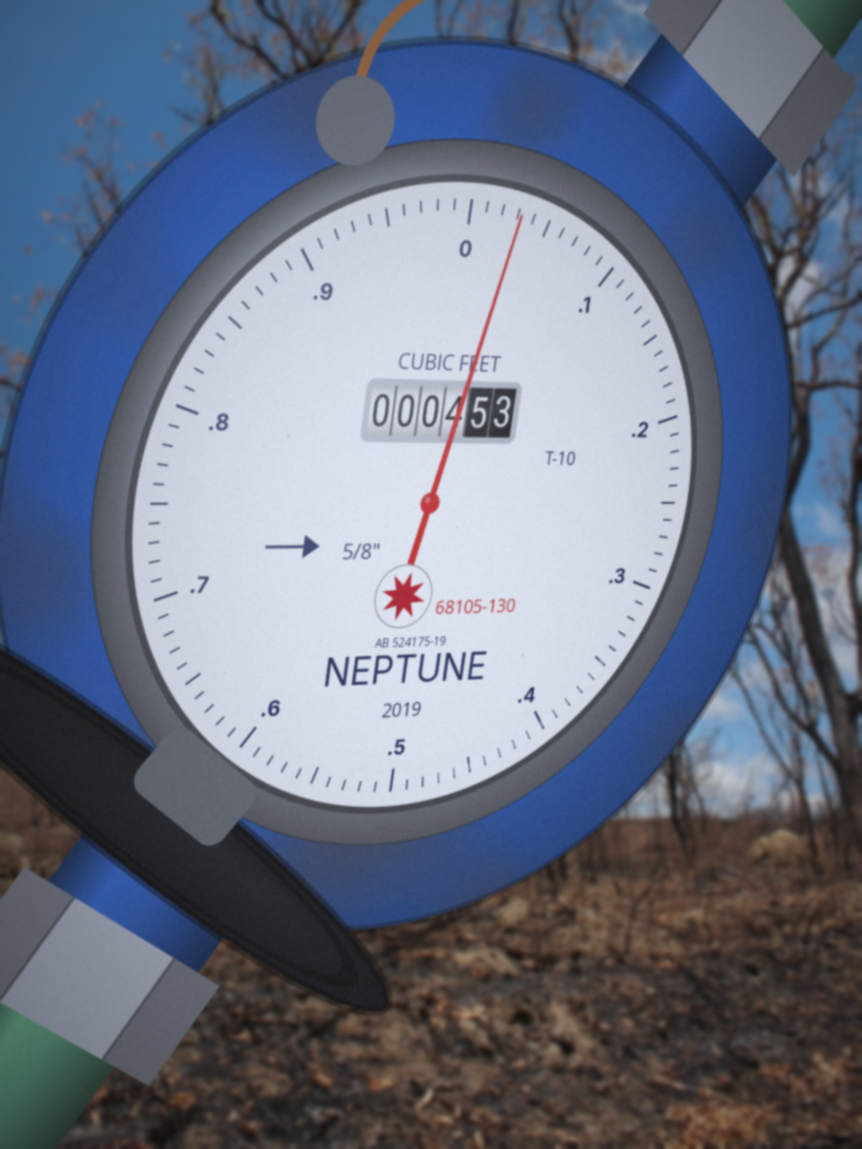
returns 453.03ft³
